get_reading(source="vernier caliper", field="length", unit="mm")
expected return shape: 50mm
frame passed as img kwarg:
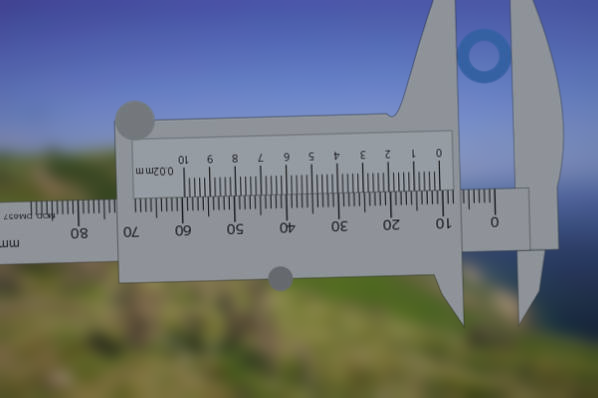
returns 10.5mm
